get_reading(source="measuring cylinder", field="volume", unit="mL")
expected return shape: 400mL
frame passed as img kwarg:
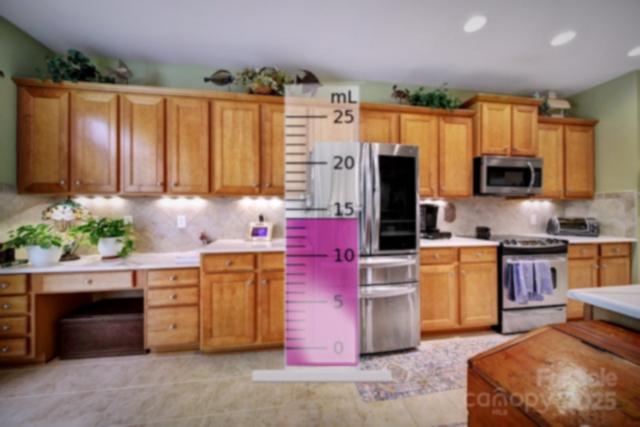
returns 14mL
